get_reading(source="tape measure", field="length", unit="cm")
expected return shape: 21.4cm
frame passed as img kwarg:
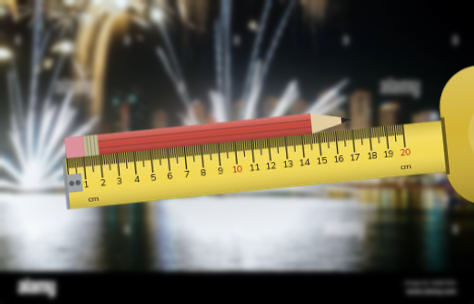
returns 17cm
